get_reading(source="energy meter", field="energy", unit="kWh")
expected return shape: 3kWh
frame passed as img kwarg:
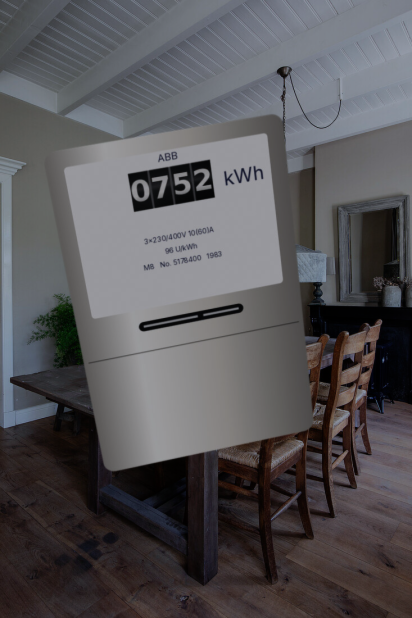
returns 752kWh
